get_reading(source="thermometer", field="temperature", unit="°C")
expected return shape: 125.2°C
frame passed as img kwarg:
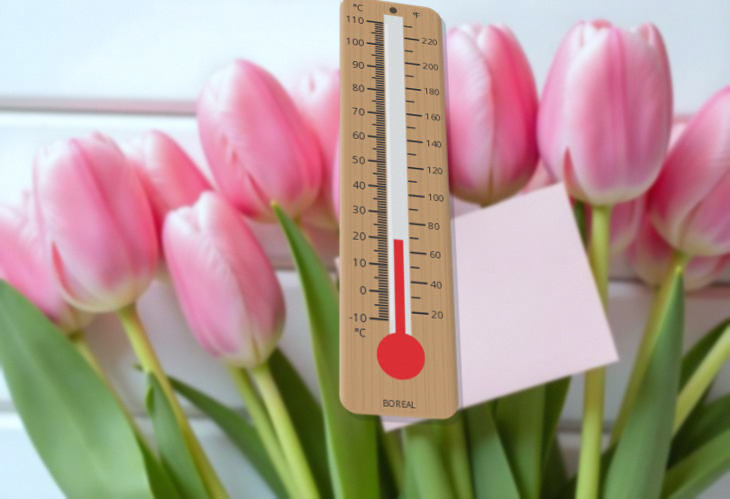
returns 20°C
